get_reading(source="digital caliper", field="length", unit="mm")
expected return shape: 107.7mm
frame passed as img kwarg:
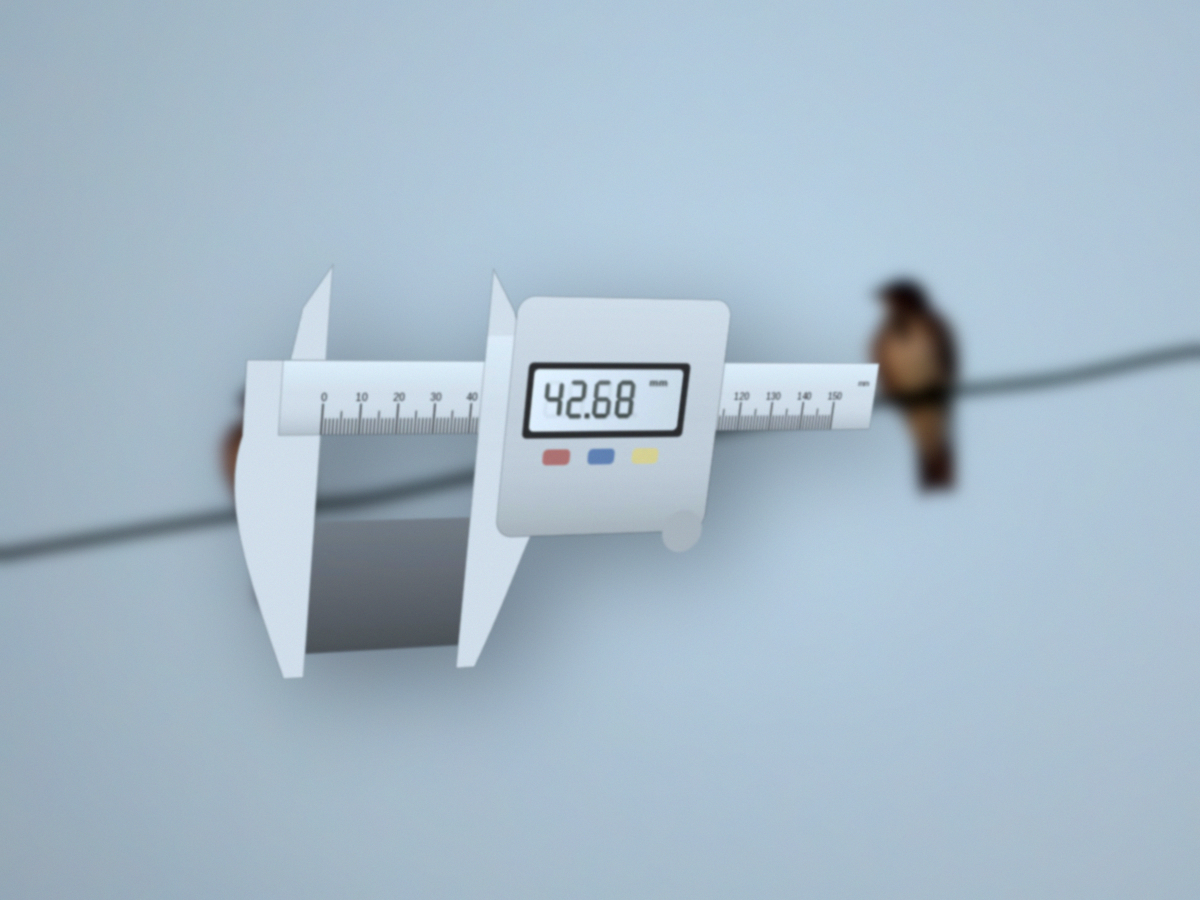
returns 42.68mm
